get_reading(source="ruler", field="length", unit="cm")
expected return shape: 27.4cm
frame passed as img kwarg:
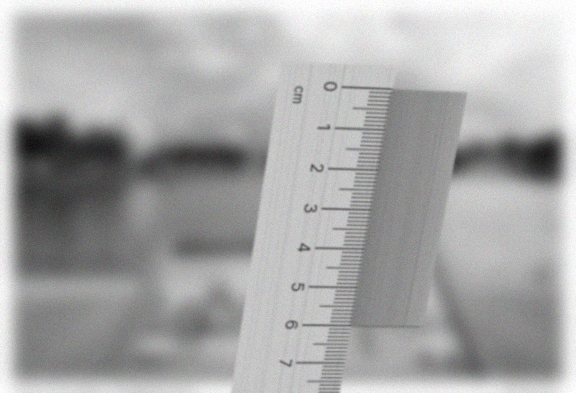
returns 6cm
